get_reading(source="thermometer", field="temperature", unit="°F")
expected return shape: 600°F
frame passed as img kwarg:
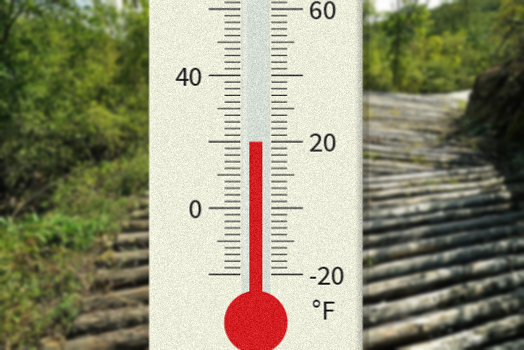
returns 20°F
